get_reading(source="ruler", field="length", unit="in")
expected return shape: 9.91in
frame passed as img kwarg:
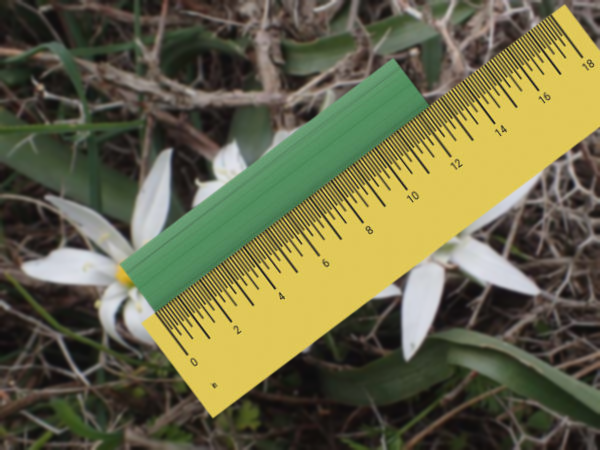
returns 12.5in
